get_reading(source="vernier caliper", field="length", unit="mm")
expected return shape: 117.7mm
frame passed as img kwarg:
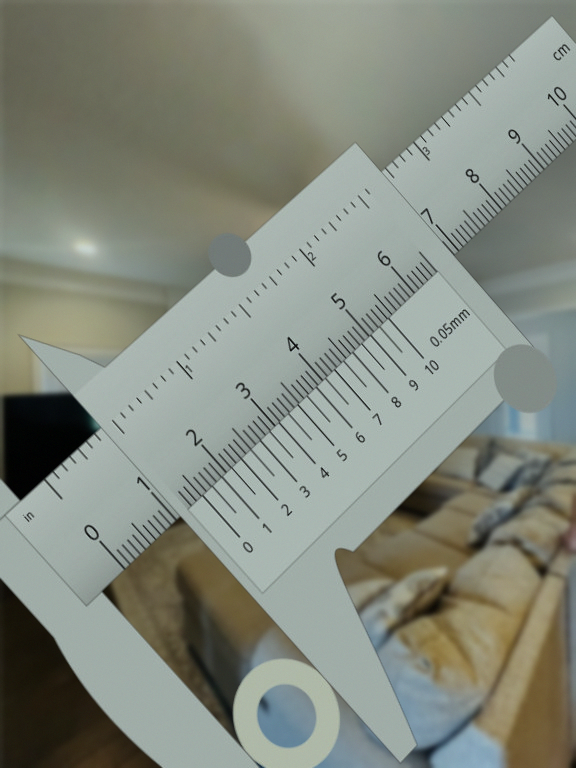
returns 15.2mm
